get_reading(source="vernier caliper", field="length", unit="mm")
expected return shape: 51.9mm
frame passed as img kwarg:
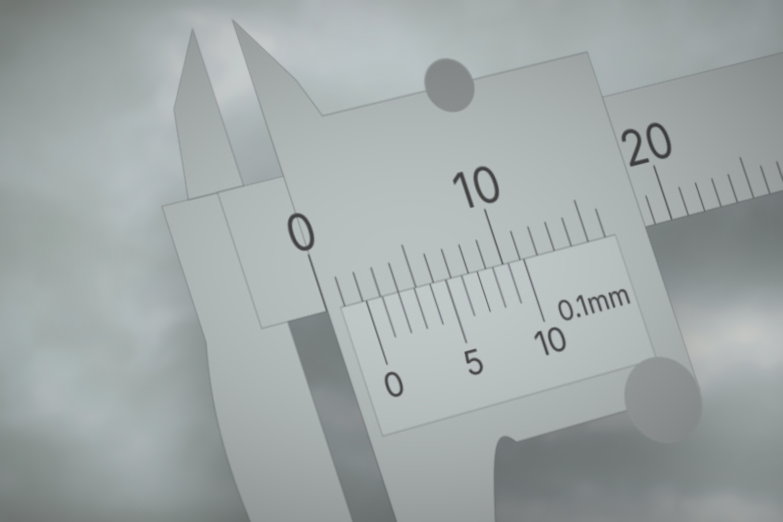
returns 2.2mm
